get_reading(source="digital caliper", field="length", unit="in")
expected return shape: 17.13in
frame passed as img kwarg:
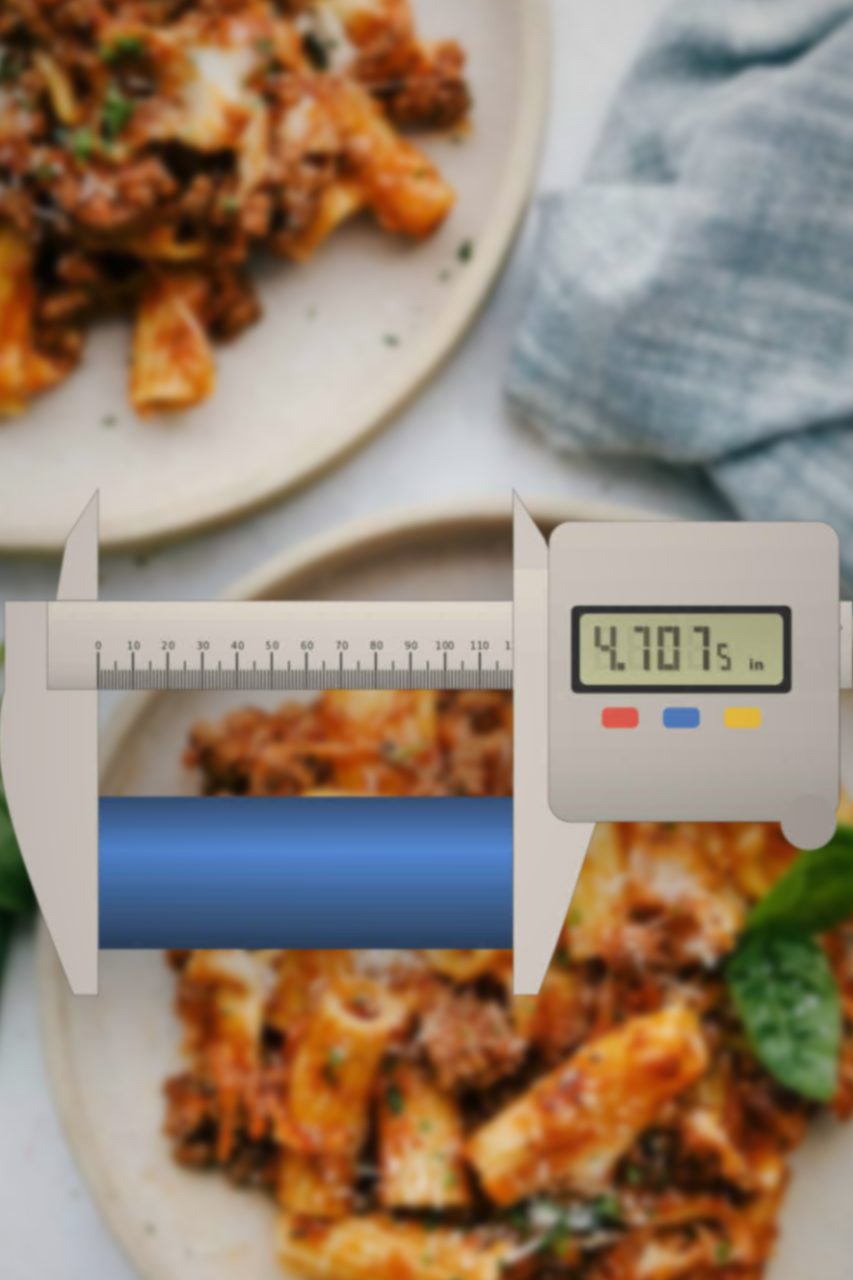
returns 4.7075in
